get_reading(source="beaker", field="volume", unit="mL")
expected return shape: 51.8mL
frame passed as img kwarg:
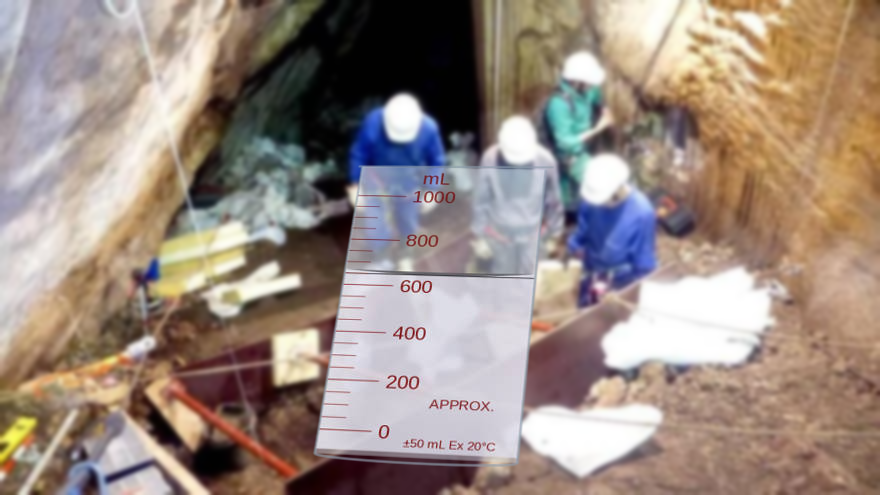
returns 650mL
